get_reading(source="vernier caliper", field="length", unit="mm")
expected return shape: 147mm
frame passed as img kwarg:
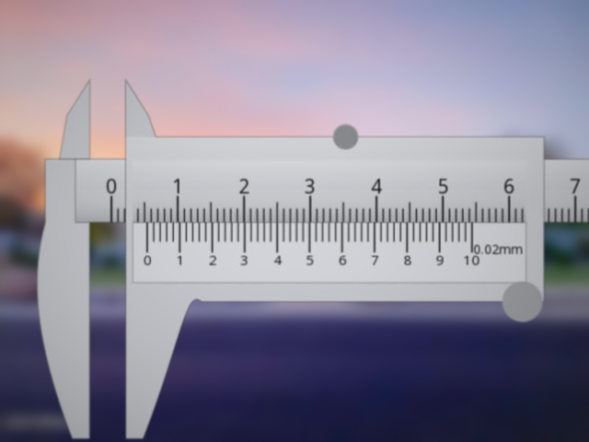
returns 5.4mm
